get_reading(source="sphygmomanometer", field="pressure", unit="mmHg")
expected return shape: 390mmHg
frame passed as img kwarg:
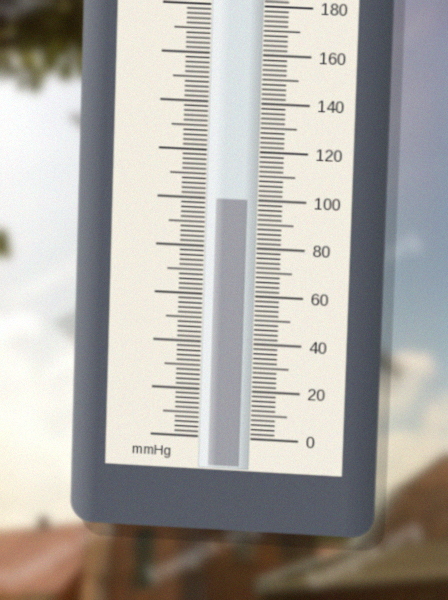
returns 100mmHg
